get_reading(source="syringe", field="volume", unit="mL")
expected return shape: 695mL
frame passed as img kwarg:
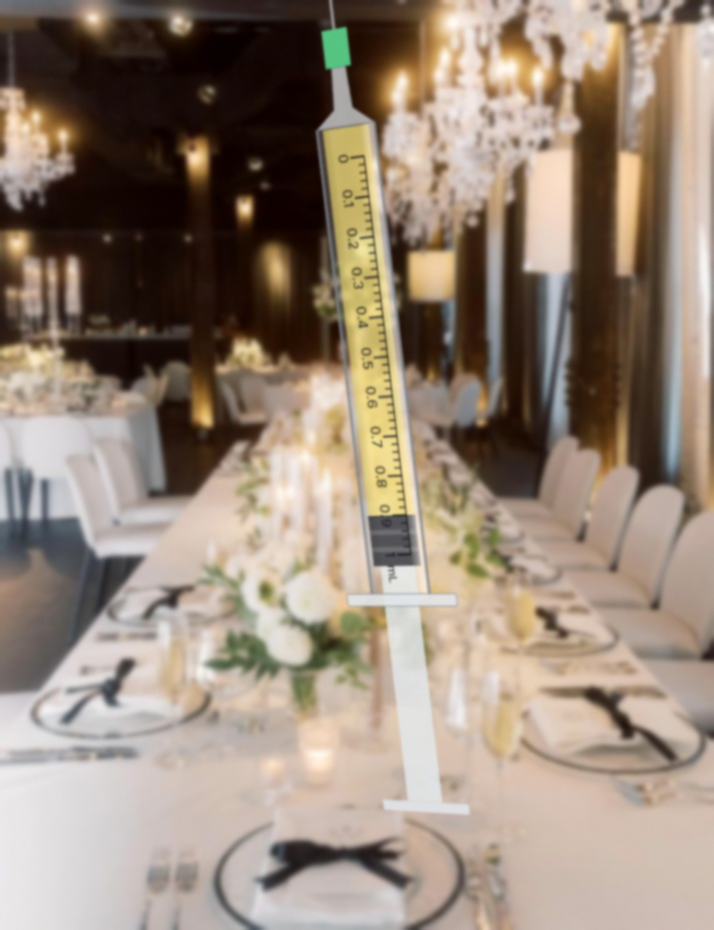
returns 0.9mL
